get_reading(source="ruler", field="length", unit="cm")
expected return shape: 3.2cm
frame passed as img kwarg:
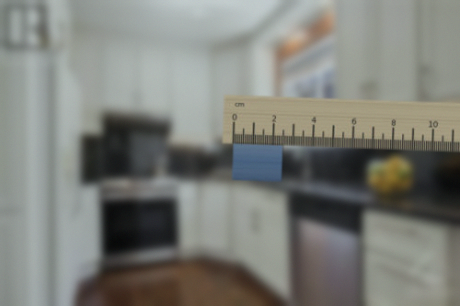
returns 2.5cm
